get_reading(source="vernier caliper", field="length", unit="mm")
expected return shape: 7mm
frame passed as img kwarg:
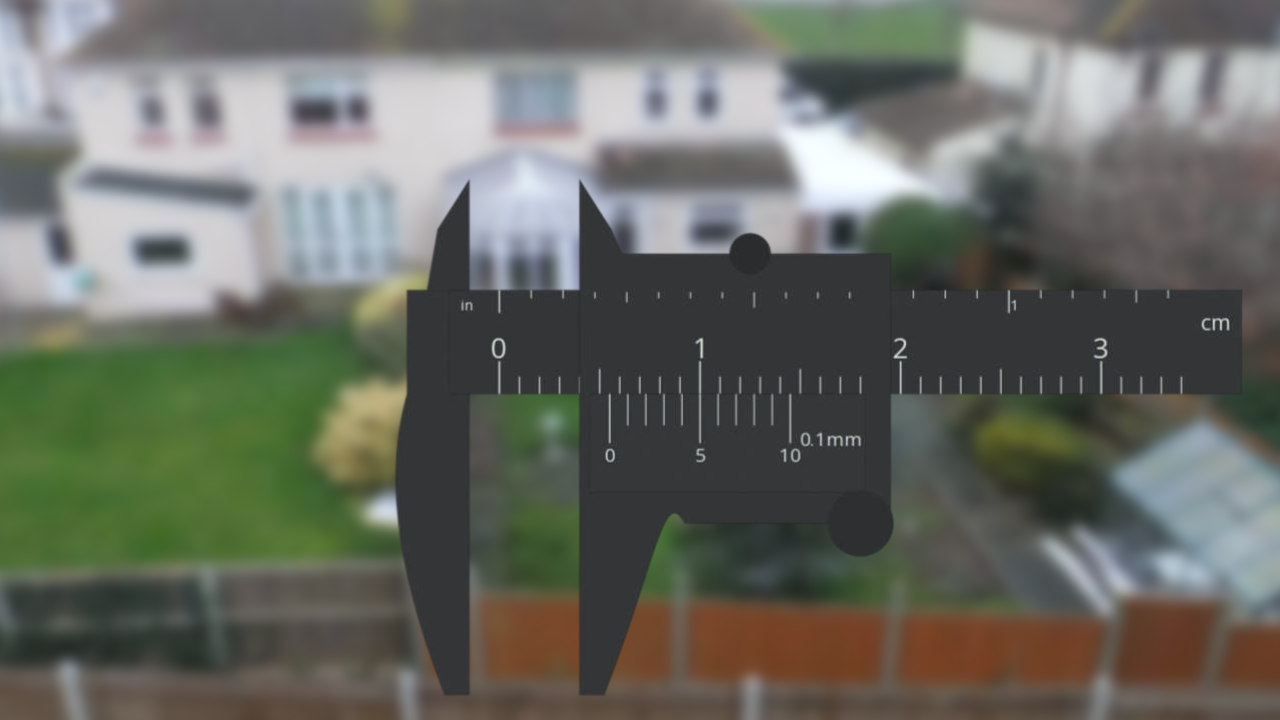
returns 5.5mm
